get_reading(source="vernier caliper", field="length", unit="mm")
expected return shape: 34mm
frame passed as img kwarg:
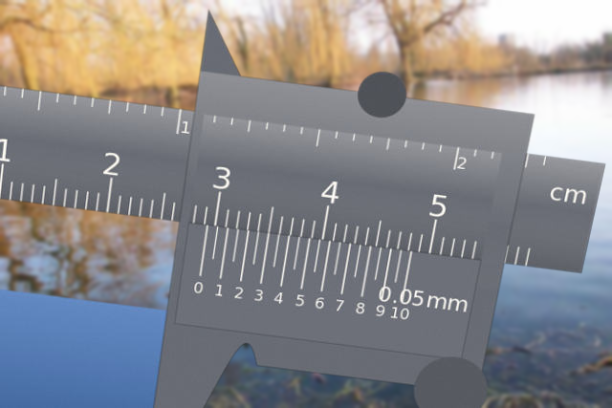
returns 29.3mm
